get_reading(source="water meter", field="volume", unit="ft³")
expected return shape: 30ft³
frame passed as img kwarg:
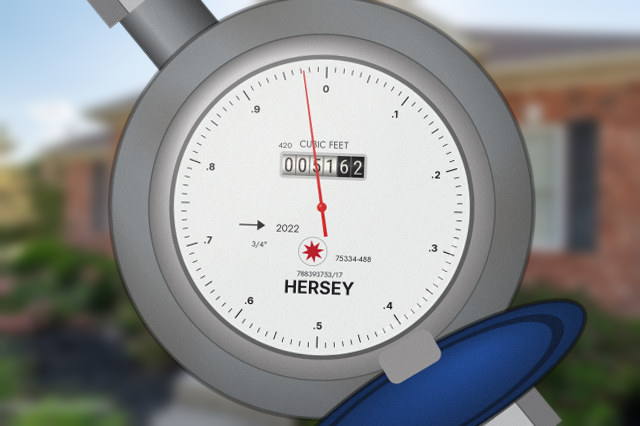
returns 5161.97ft³
